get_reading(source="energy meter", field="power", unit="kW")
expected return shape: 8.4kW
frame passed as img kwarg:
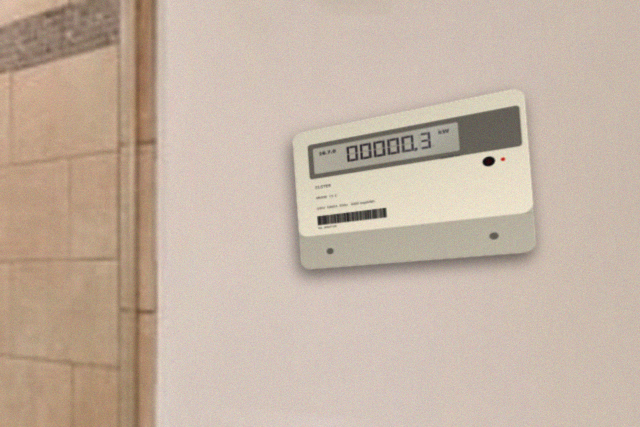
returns 0.3kW
